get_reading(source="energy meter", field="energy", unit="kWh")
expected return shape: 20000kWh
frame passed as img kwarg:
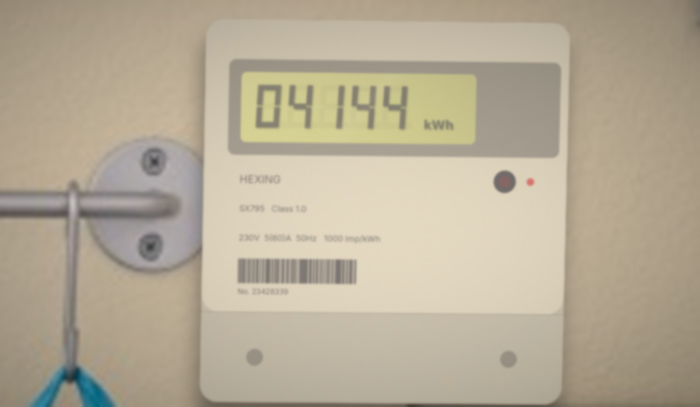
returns 4144kWh
